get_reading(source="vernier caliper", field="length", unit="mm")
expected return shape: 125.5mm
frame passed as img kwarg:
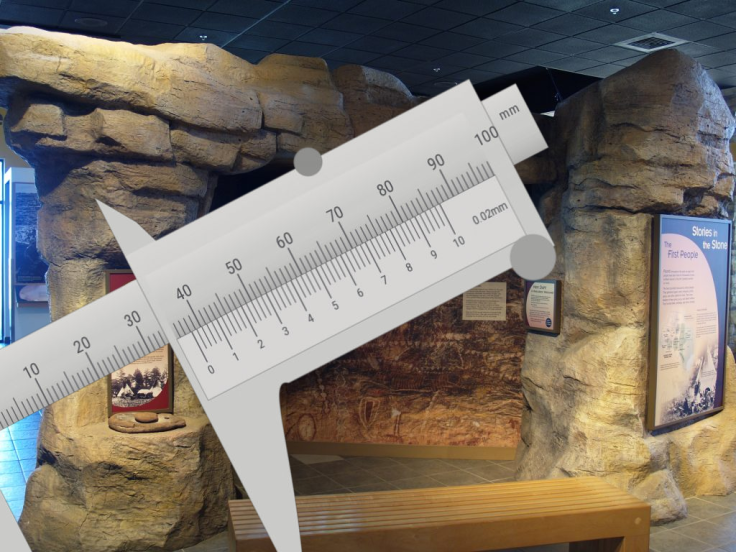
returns 38.2mm
